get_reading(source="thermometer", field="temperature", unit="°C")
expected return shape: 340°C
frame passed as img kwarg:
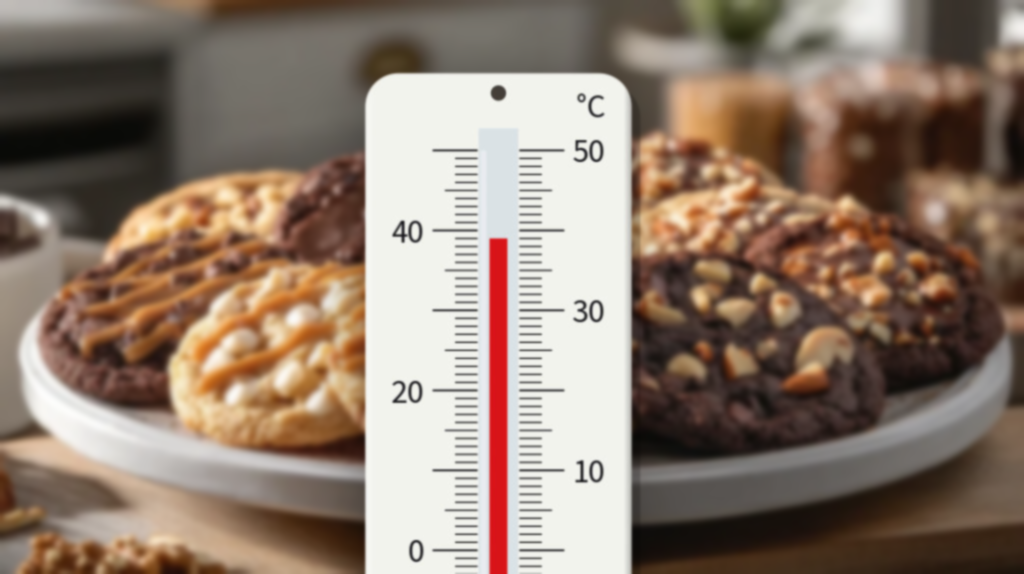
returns 39°C
